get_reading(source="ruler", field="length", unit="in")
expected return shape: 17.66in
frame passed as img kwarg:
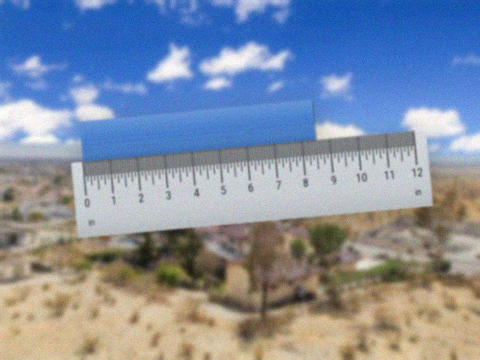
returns 8.5in
